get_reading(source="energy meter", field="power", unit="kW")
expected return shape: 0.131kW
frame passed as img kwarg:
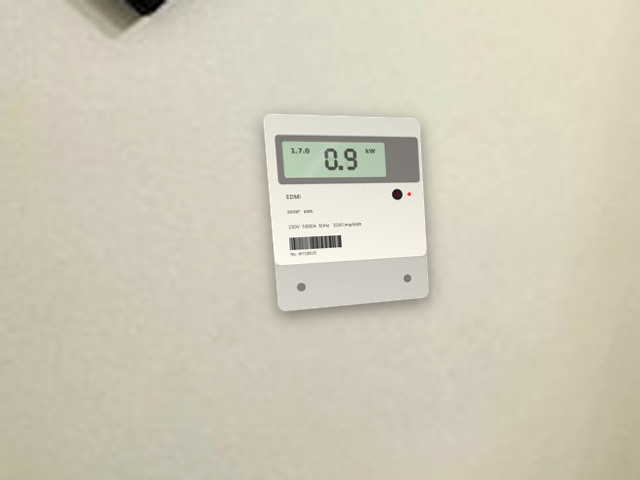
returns 0.9kW
